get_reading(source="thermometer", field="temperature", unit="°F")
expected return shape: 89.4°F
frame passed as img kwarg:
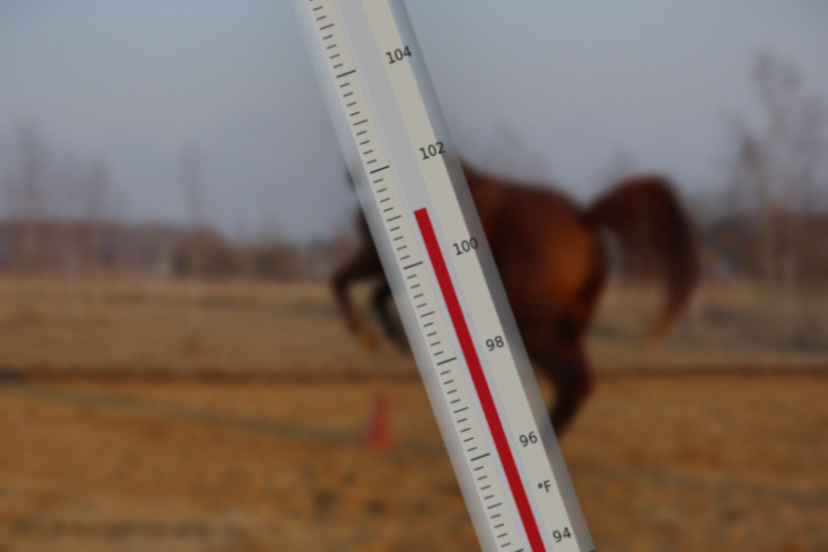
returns 101°F
